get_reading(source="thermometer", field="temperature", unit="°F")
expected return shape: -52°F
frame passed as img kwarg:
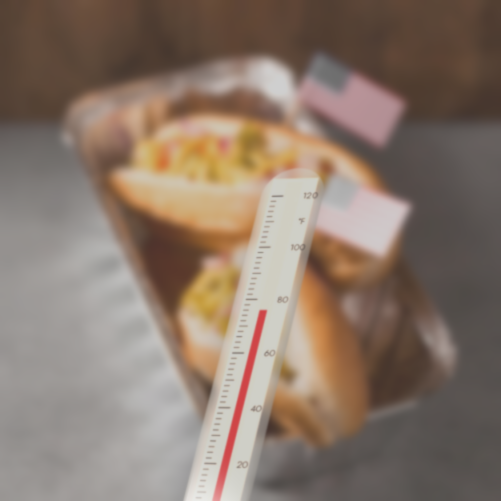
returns 76°F
